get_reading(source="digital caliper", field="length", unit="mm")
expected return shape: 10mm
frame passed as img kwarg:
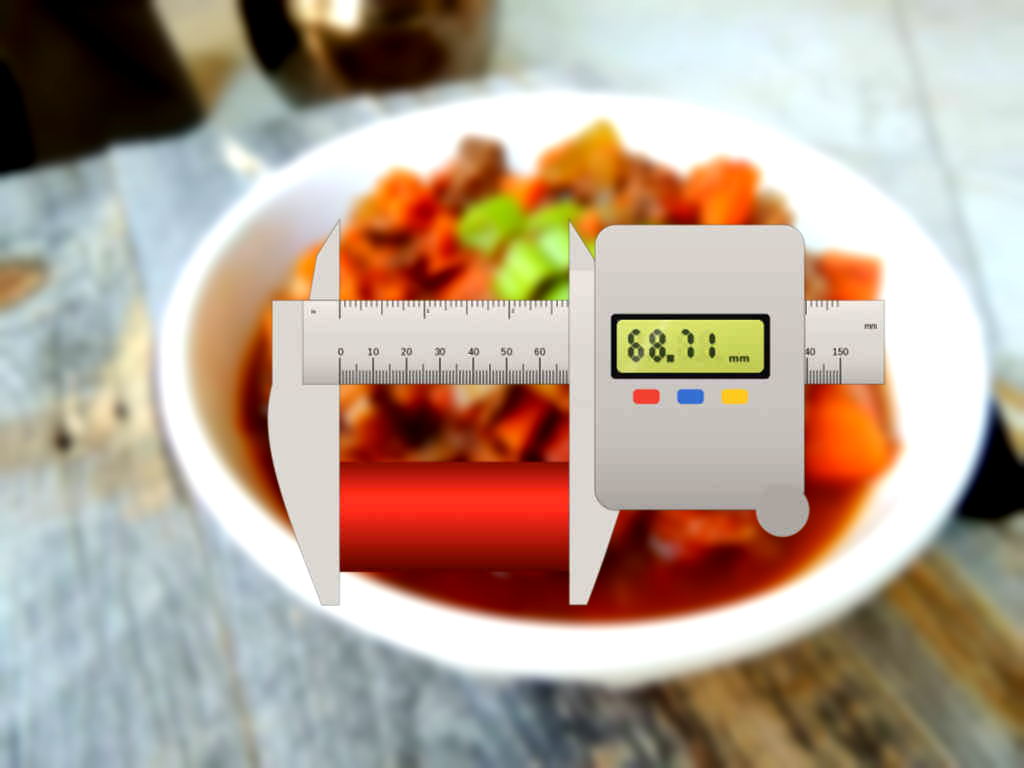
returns 68.71mm
